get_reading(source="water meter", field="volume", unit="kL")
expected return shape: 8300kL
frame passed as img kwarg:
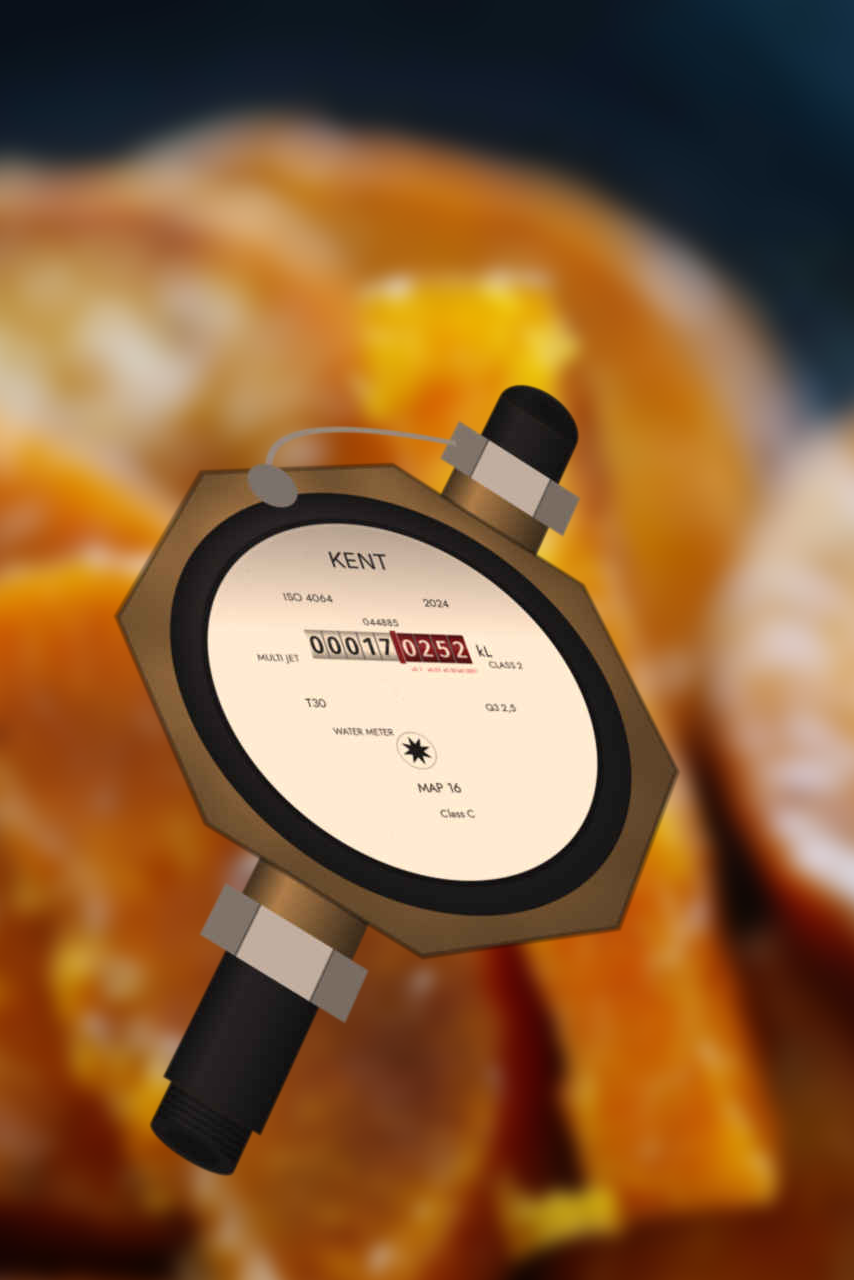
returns 17.0252kL
